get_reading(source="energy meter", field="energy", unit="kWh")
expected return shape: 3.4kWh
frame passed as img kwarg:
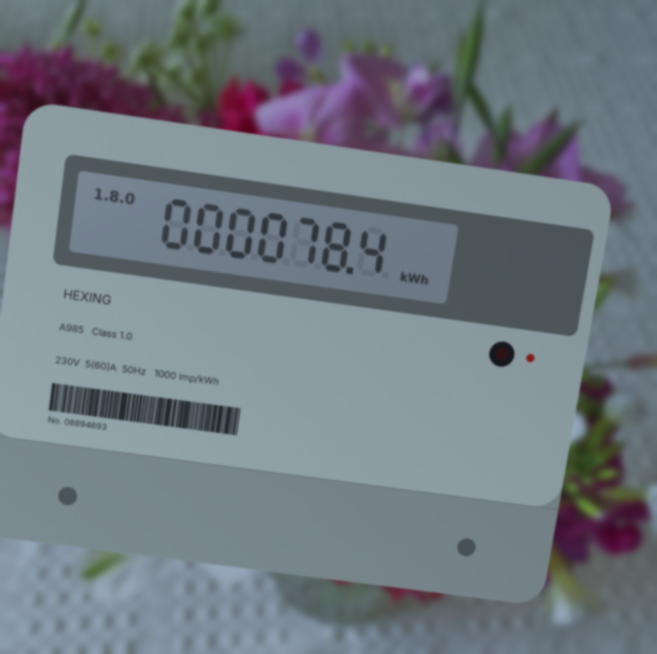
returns 78.4kWh
